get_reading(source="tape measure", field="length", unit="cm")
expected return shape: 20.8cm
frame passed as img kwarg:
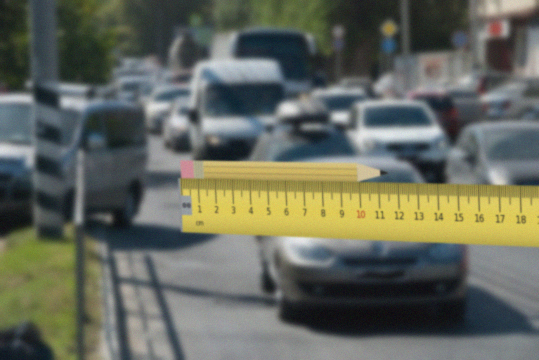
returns 11.5cm
